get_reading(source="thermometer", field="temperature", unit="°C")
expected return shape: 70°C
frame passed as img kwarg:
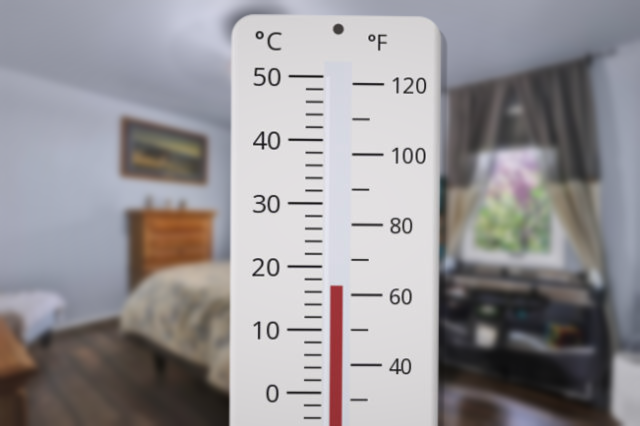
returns 17°C
